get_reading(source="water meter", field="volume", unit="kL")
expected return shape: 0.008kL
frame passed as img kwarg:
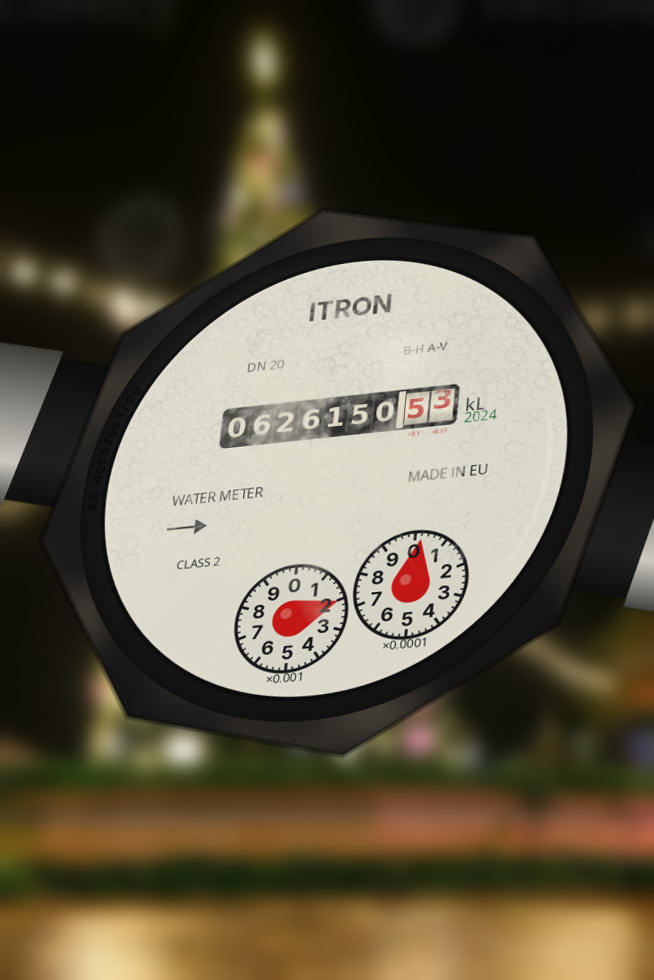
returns 626150.5320kL
